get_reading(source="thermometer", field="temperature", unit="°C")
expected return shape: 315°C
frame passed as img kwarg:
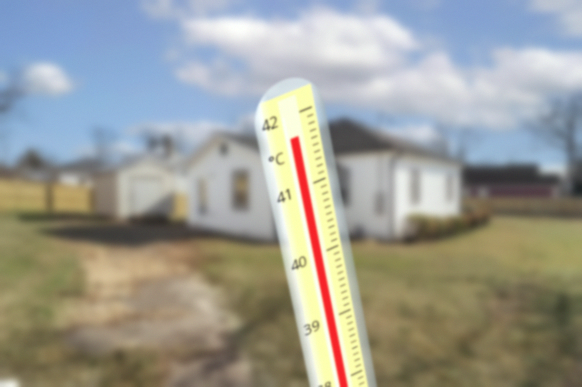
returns 41.7°C
